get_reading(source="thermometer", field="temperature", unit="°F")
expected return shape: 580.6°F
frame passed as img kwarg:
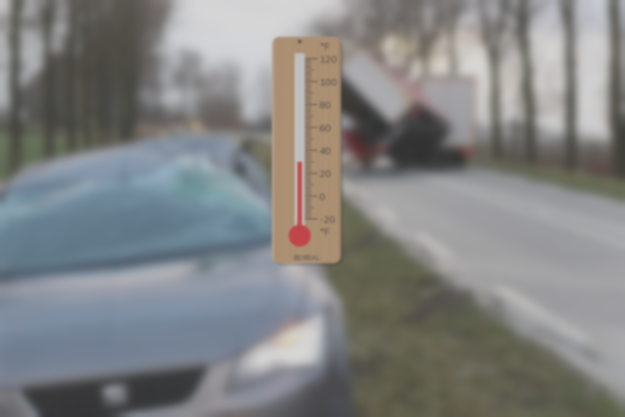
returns 30°F
